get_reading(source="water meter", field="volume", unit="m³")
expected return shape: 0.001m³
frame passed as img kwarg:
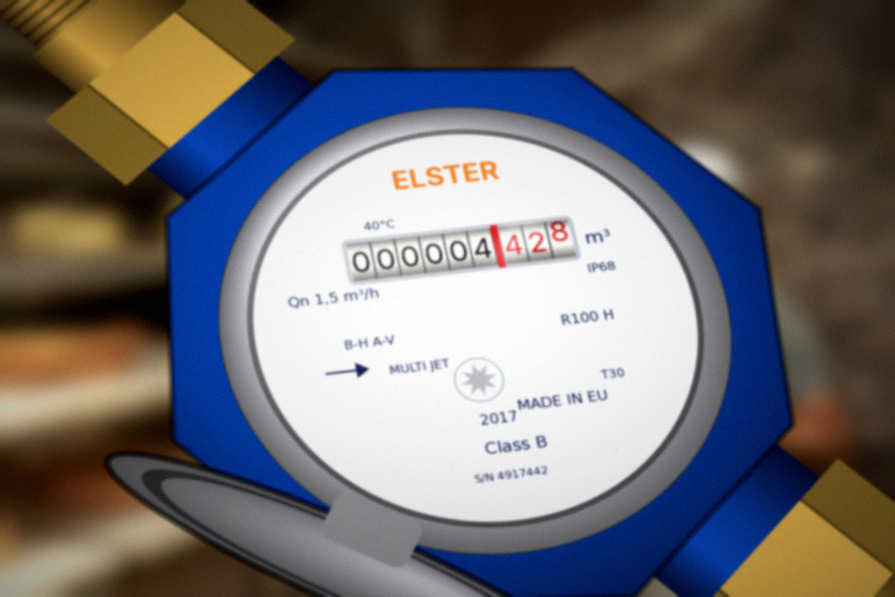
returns 4.428m³
